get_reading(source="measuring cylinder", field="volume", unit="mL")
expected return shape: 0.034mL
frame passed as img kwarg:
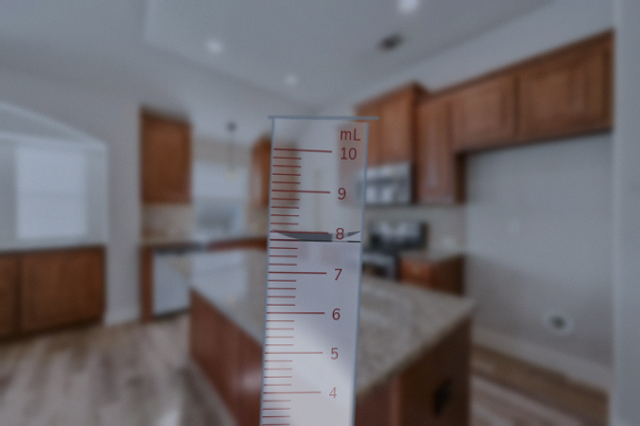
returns 7.8mL
